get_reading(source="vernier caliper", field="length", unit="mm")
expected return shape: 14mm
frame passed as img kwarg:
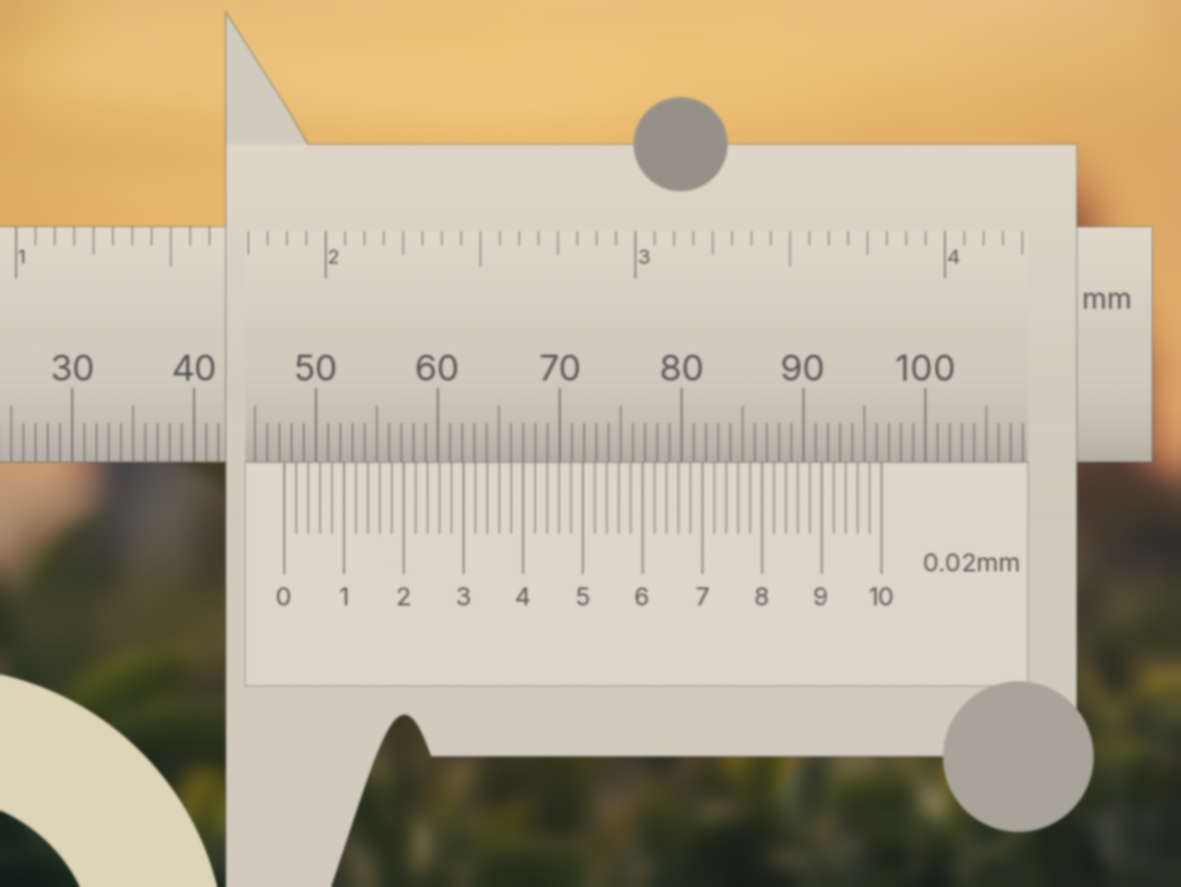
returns 47.4mm
